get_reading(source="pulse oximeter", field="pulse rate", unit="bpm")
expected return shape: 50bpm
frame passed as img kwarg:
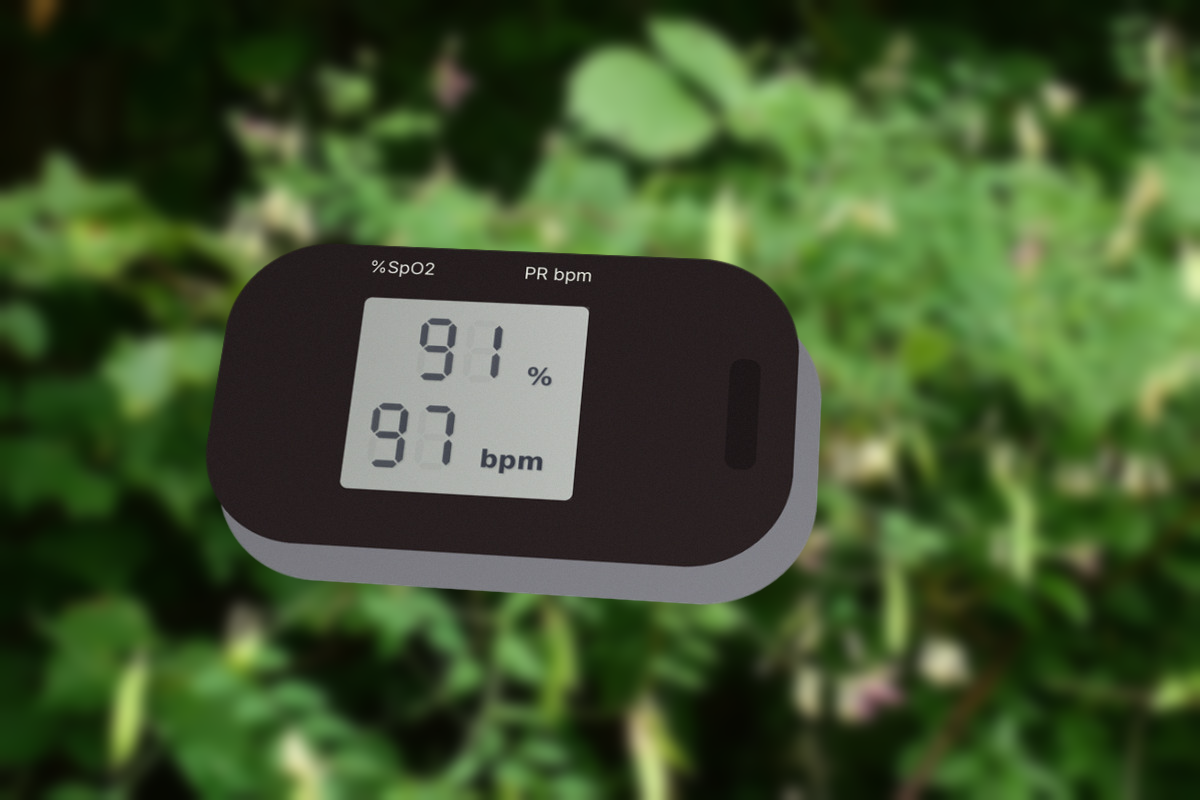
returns 97bpm
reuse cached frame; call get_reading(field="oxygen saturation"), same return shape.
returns 91%
